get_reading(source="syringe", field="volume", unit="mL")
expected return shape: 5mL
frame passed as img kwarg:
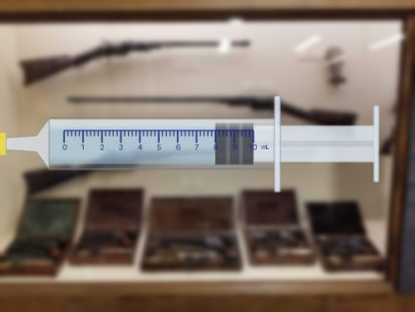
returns 8mL
